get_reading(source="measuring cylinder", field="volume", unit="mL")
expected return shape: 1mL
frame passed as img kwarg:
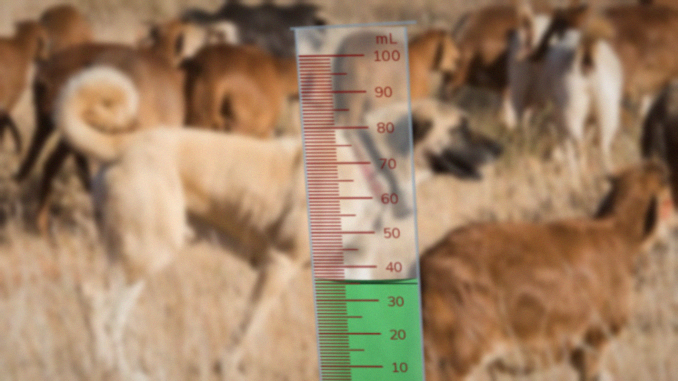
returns 35mL
